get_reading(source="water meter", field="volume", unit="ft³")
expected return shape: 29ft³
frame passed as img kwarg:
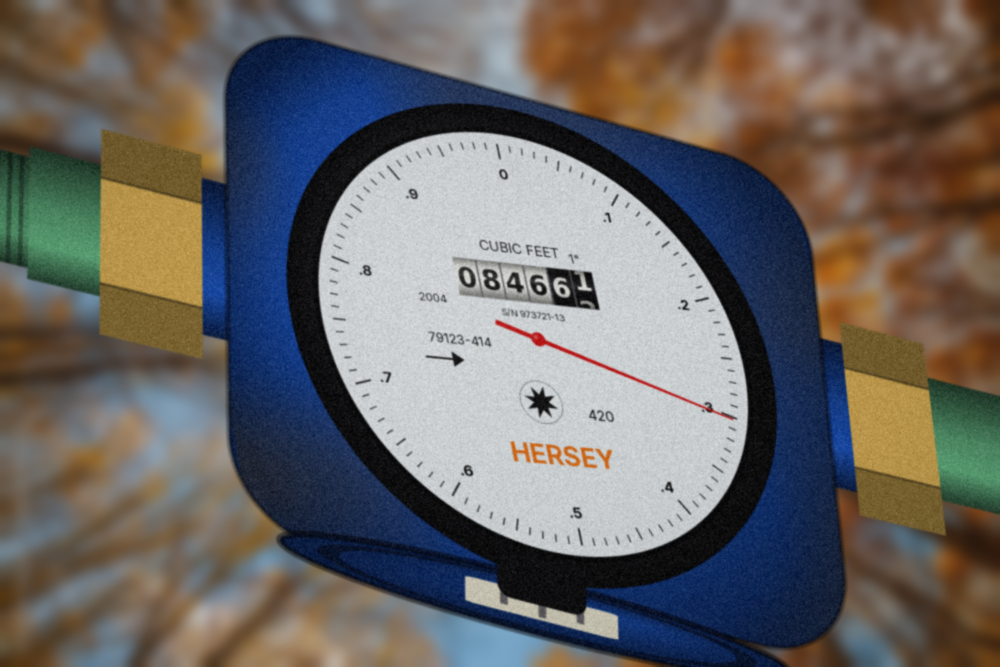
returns 84661.30ft³
